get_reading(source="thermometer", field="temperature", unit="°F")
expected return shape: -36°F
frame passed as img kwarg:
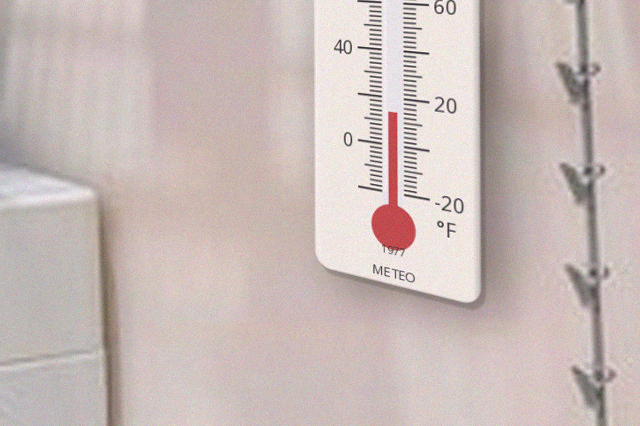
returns 14°F
